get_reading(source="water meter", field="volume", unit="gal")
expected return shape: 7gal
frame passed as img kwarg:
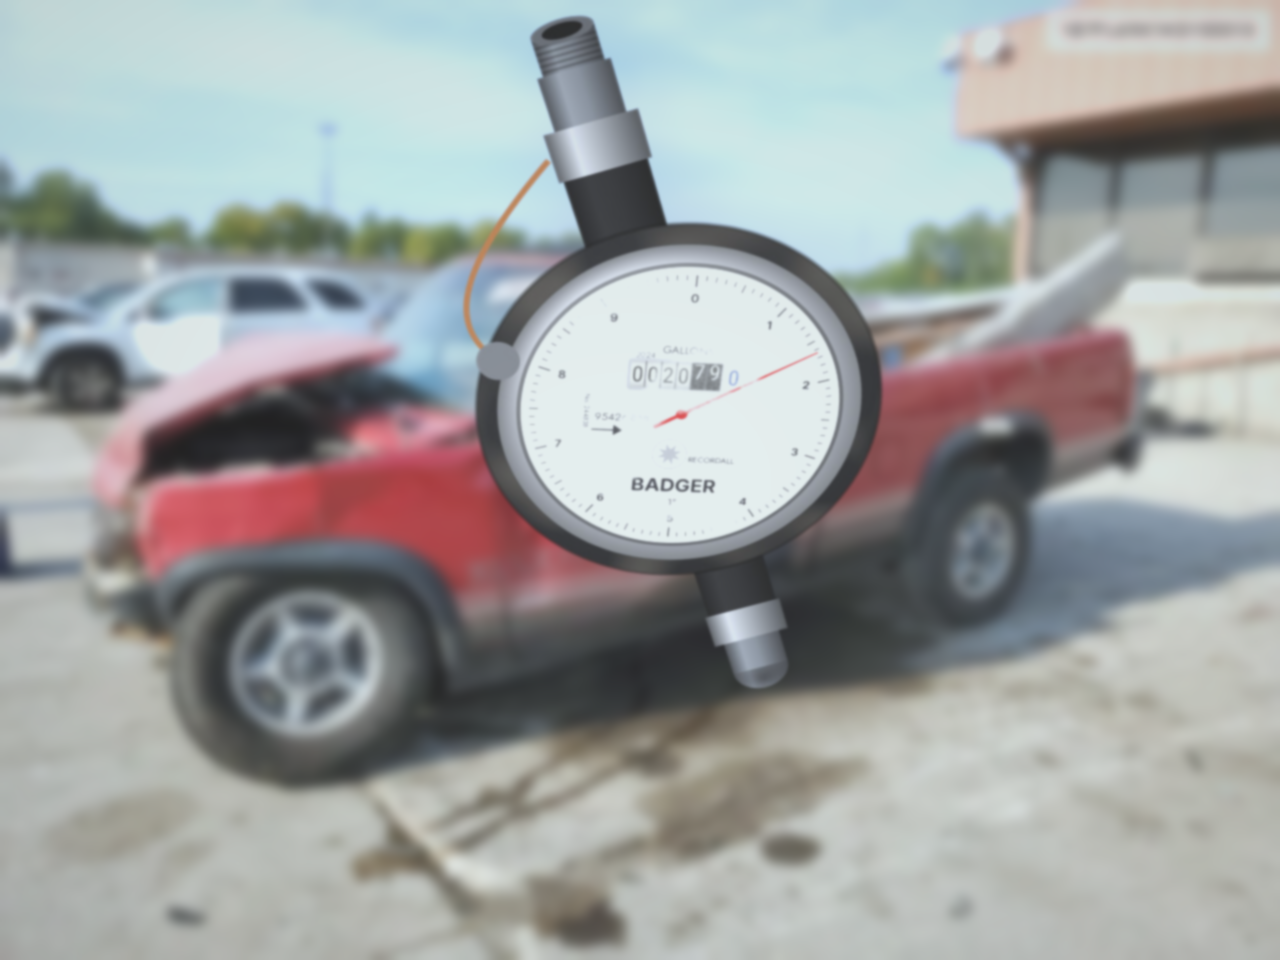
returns 20791.6gal
